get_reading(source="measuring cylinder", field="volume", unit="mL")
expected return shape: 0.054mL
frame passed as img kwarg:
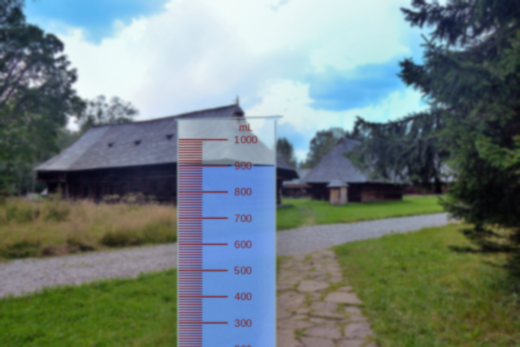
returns 900mL
